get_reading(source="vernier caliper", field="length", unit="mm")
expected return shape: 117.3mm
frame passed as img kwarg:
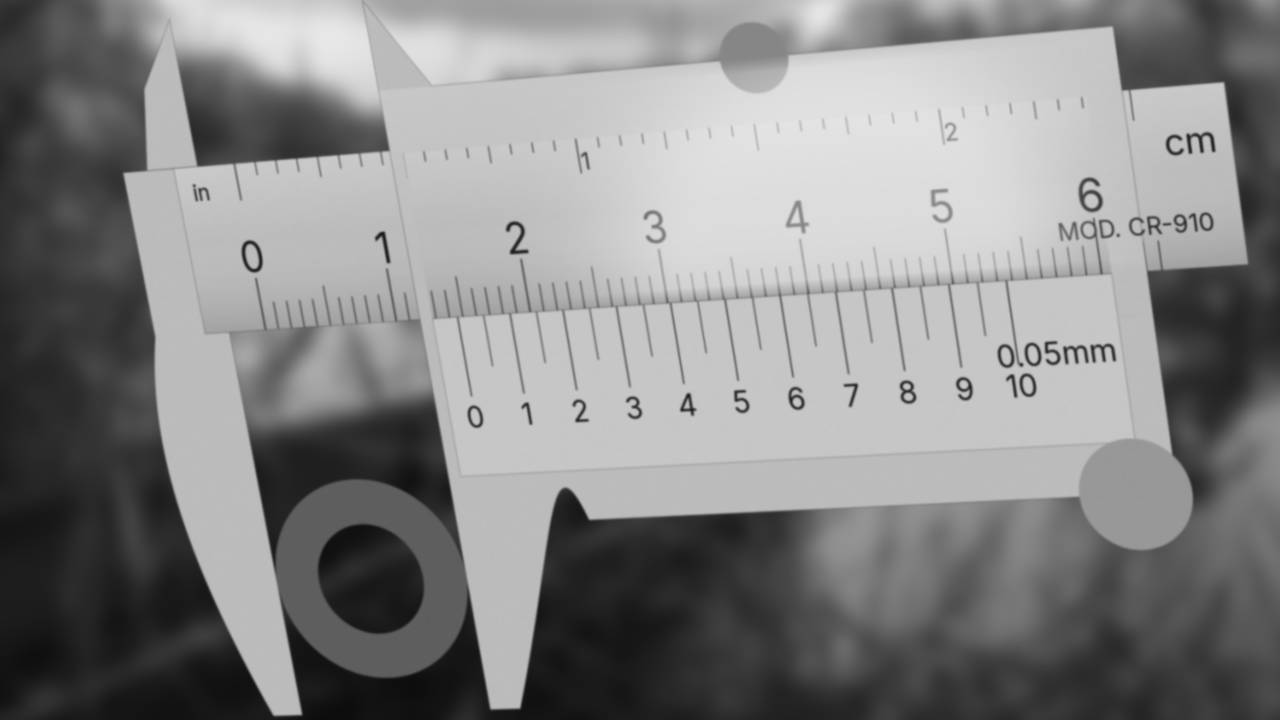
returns 14.6mm
